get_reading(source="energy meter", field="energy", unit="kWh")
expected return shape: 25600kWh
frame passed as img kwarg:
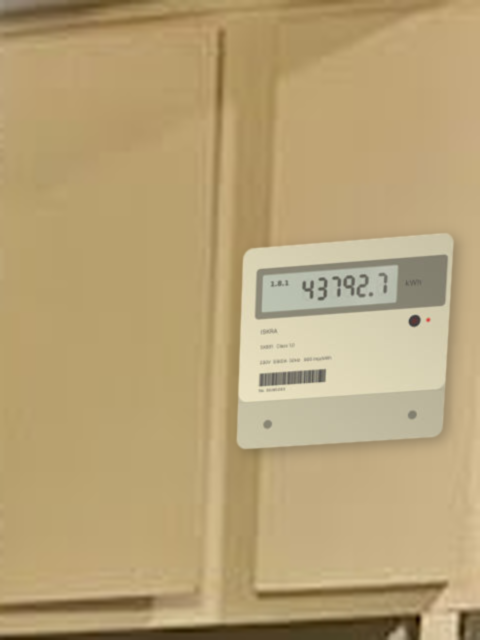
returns 43792.7kWh
